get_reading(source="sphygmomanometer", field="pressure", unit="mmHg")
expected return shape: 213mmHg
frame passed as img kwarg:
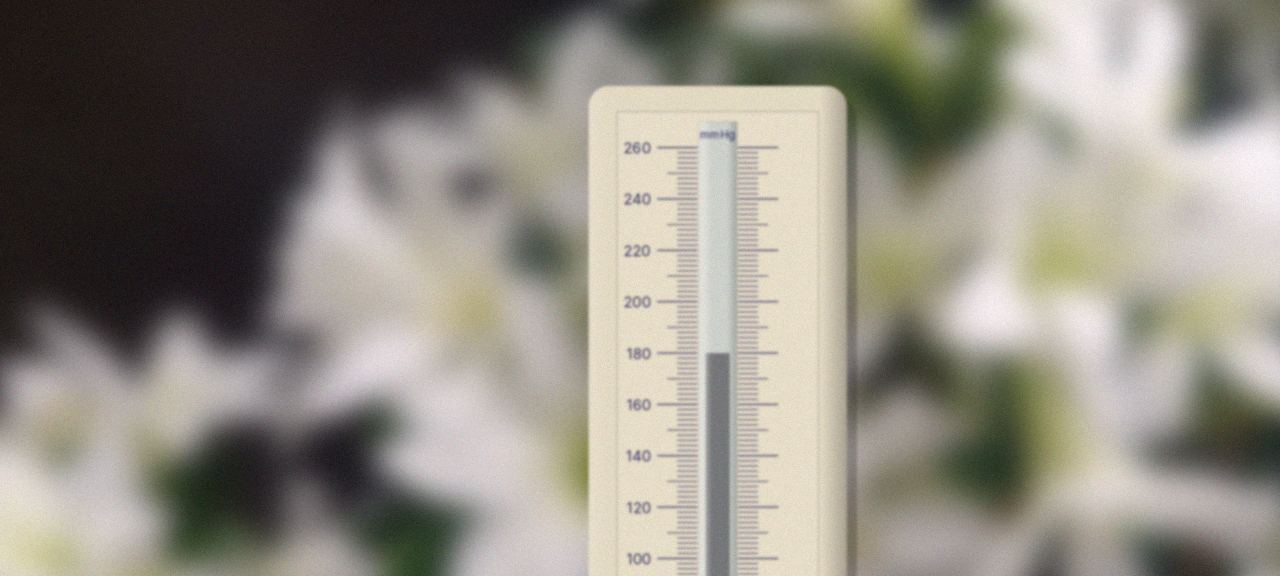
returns 180mmHg
